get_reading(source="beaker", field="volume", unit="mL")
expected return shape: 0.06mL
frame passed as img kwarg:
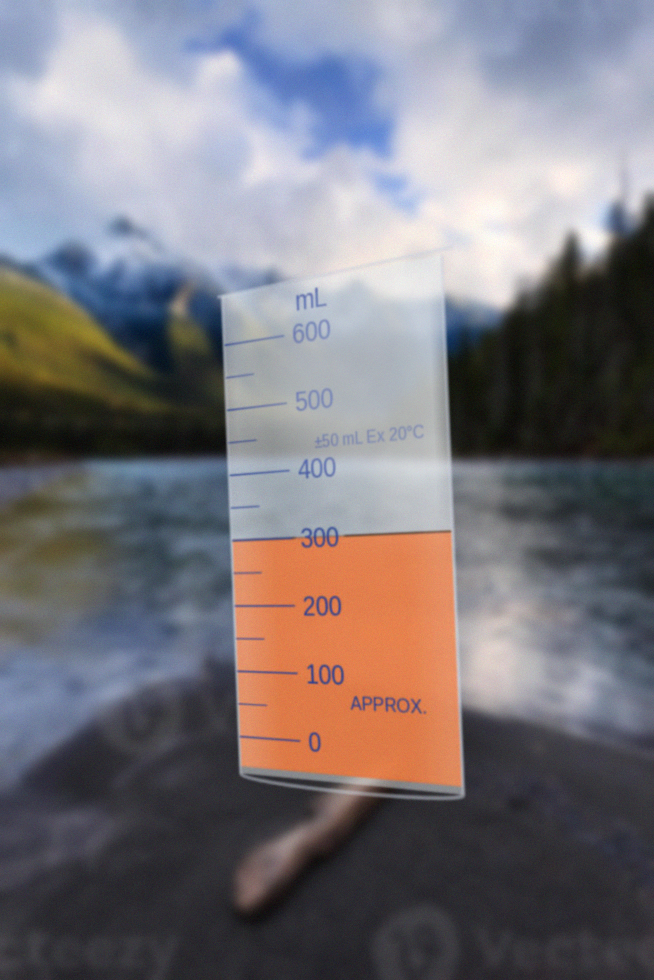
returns 300mL
